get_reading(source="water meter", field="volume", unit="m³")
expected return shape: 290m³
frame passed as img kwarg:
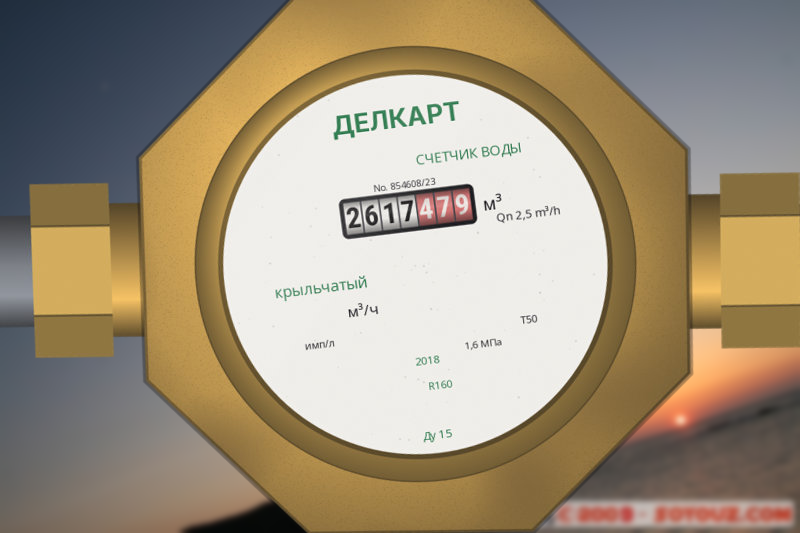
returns 2617.479m³
